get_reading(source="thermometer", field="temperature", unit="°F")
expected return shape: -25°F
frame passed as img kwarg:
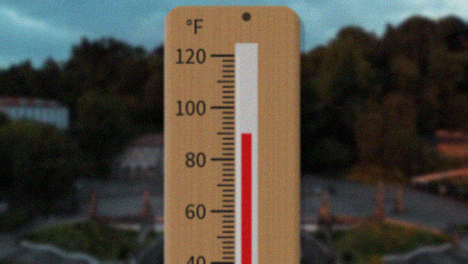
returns 90°F
